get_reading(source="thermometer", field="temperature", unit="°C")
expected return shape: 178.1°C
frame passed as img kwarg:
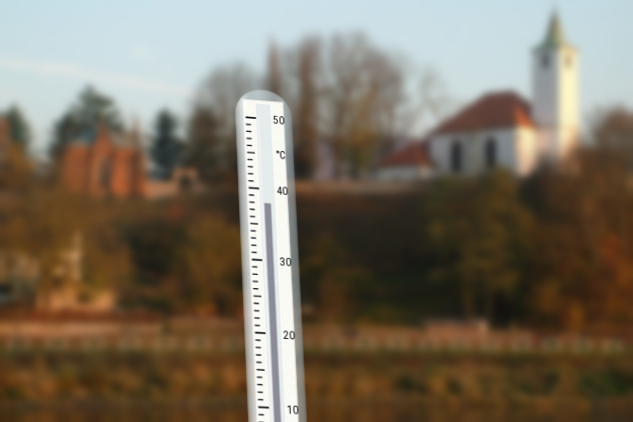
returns 38°C
